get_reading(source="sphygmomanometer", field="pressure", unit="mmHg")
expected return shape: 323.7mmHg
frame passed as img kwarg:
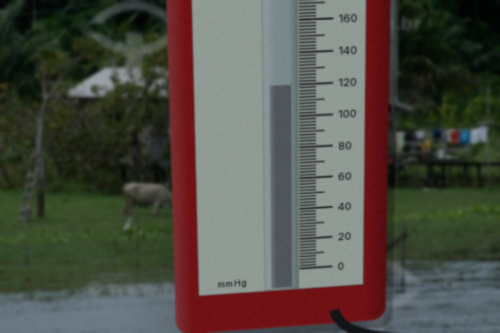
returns 120mmHg
